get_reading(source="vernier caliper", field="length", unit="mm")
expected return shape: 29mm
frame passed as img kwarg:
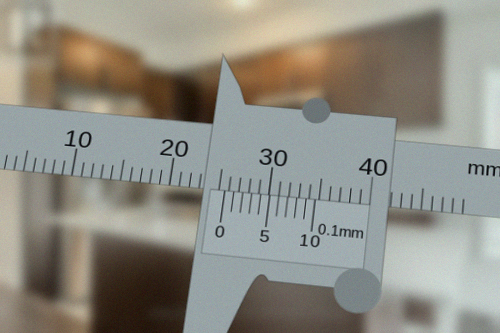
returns 25.6mm
